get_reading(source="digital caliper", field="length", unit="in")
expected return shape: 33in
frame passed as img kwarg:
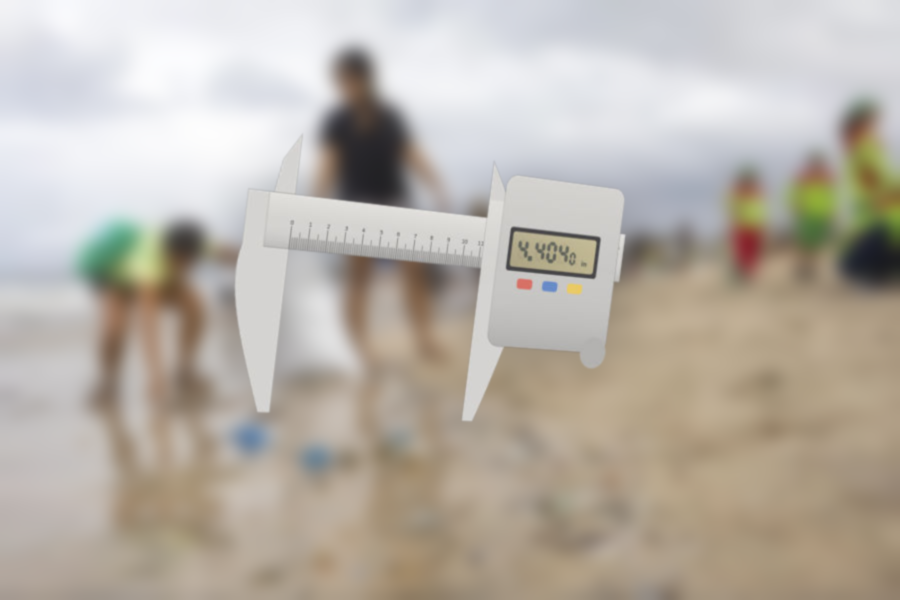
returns 4.4040in
